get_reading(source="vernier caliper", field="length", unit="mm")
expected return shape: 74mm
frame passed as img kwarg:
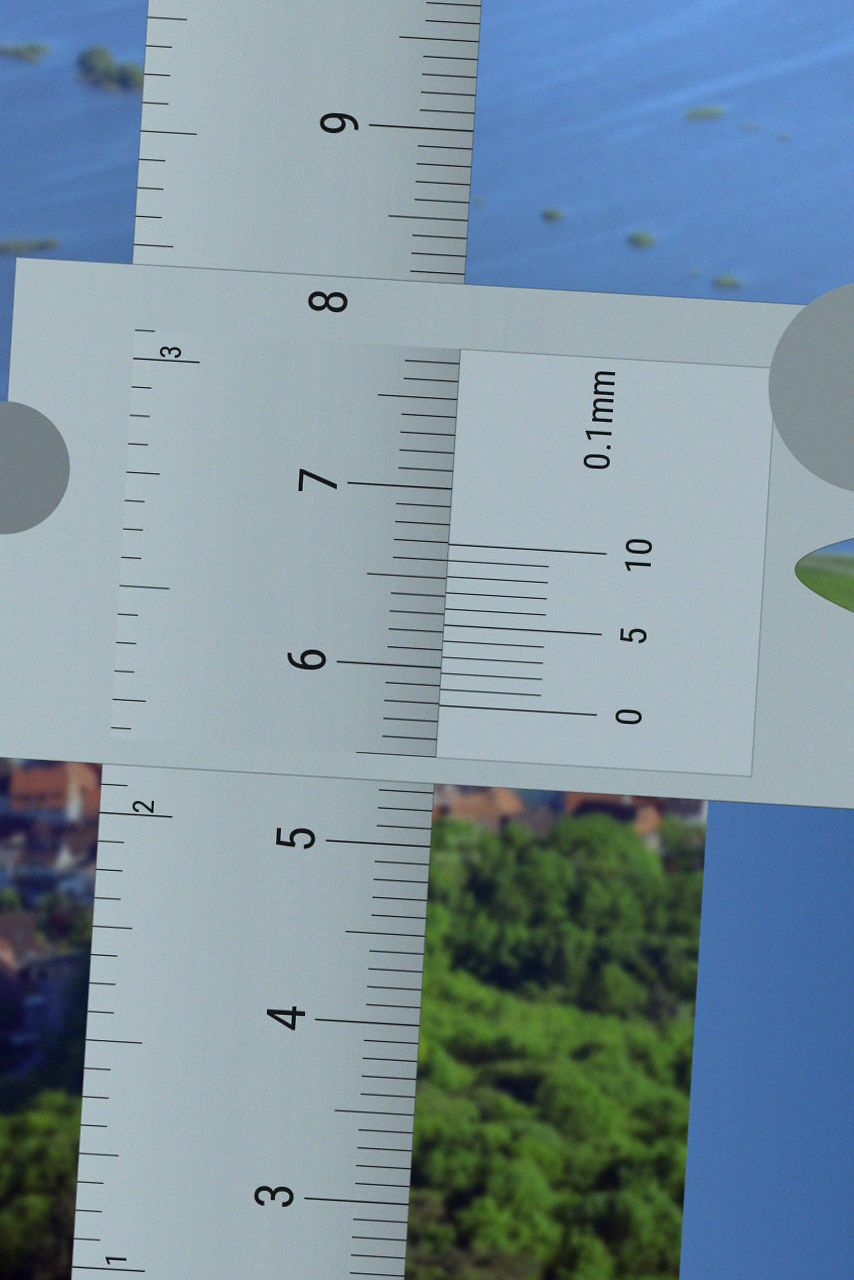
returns 57.9mm
